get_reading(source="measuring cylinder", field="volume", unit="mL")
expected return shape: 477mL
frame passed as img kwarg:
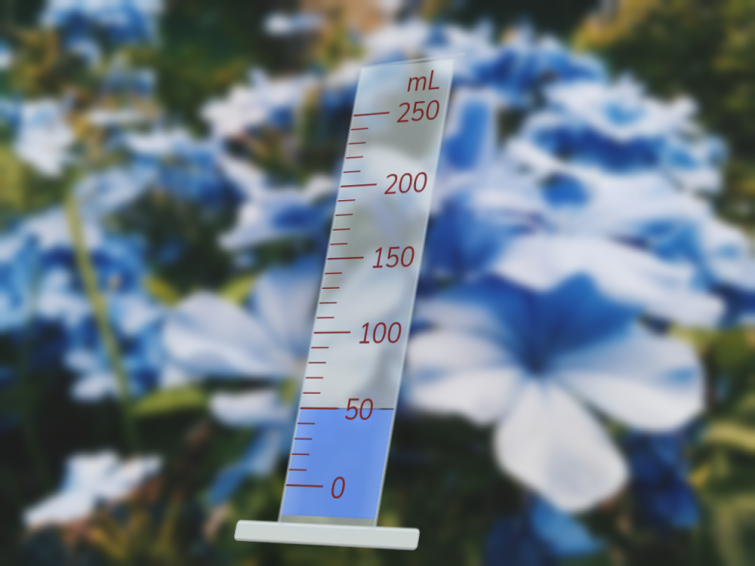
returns 50mL
